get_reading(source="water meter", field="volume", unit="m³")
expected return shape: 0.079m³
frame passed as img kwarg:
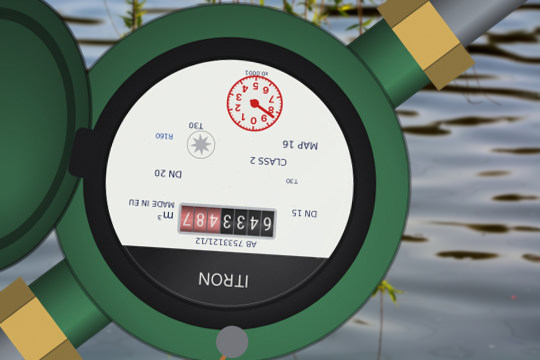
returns 6433.4878m³
